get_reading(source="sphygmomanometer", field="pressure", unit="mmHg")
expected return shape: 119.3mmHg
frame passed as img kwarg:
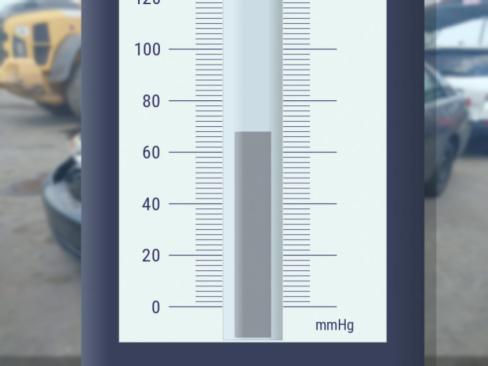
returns 68mmHg
